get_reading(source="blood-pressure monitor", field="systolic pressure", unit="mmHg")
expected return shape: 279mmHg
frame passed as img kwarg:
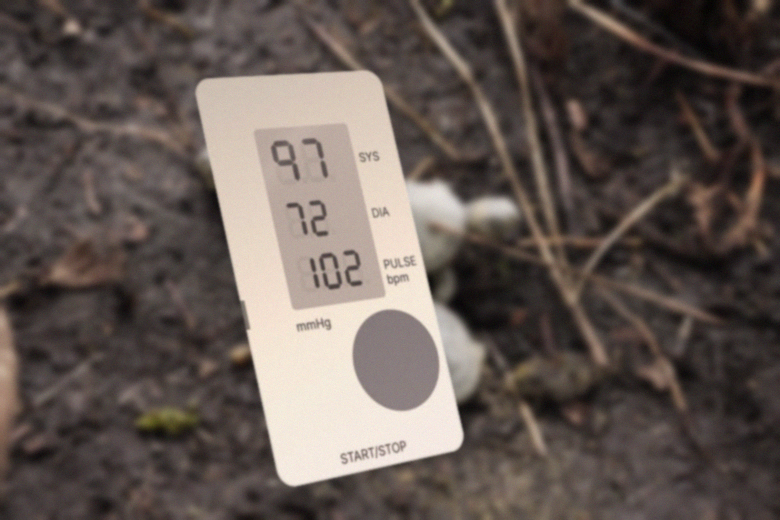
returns 97mmHg
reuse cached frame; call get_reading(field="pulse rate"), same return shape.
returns 102bpm
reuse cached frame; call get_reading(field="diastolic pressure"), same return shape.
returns 72mmHg
